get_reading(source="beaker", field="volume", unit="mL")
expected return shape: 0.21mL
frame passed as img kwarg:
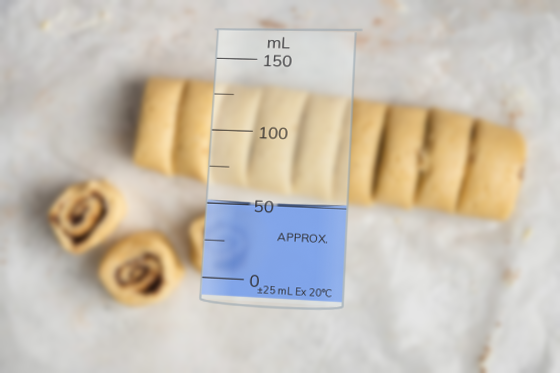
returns 50mL
